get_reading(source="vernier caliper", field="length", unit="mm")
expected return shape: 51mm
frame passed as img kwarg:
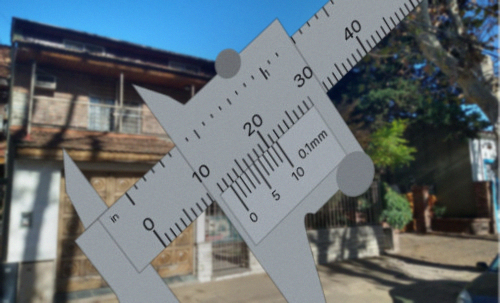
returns 12.4mm
